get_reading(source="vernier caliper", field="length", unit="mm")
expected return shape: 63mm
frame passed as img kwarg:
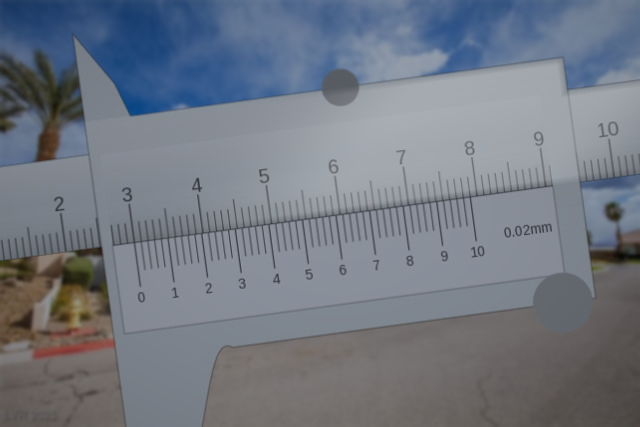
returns 30.0mm
